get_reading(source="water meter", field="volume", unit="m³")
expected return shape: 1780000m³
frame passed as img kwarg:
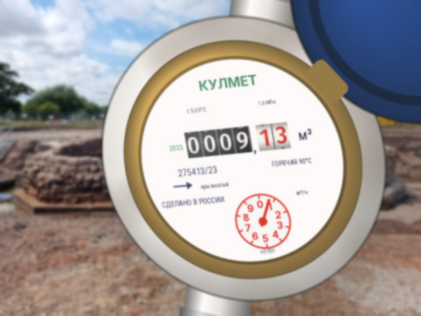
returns 9.130m³
